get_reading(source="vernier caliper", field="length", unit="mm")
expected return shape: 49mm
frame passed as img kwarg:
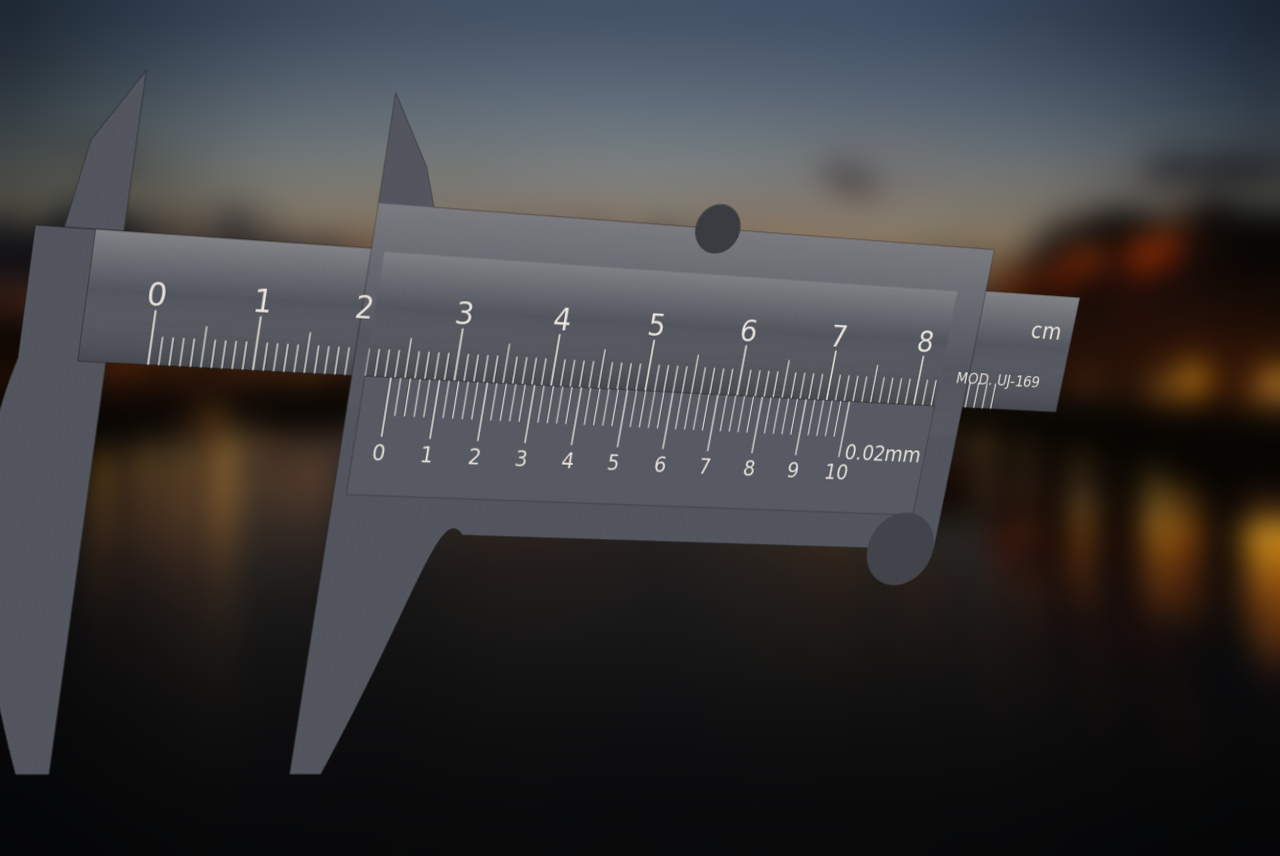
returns 23.6mm
